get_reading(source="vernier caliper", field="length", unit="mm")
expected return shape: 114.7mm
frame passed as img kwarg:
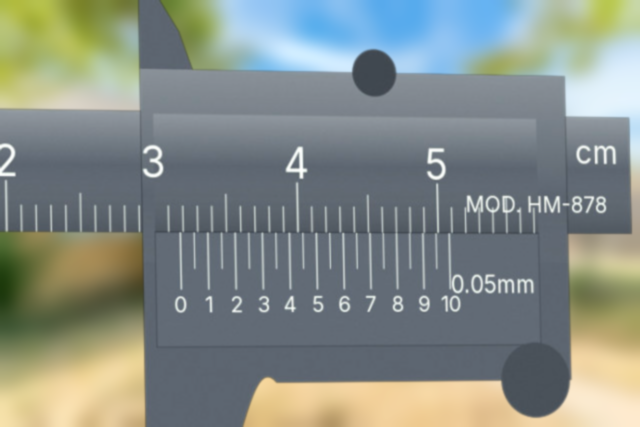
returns 31.8mm
